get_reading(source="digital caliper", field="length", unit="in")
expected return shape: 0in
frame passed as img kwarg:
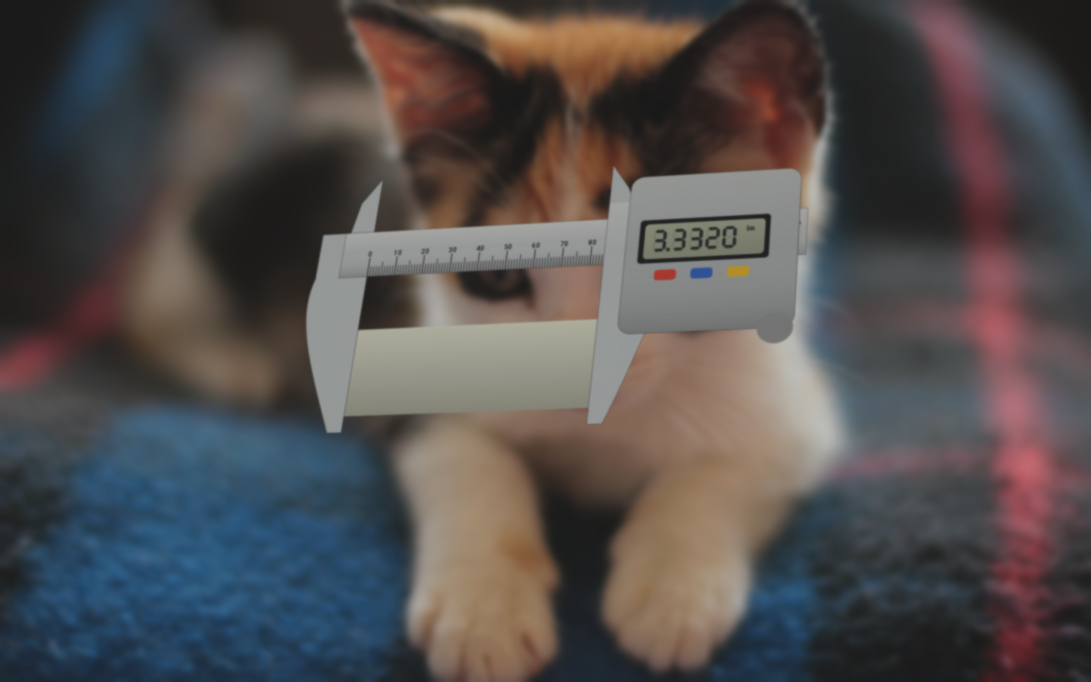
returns 3.3320in
